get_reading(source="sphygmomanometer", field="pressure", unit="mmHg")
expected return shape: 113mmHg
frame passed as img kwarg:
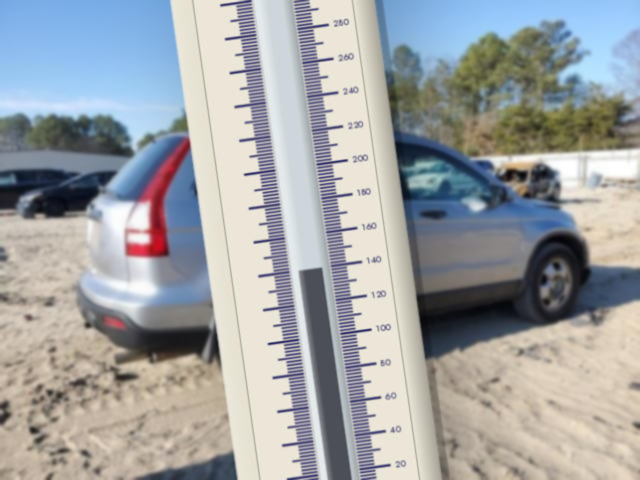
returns 140mmHg
